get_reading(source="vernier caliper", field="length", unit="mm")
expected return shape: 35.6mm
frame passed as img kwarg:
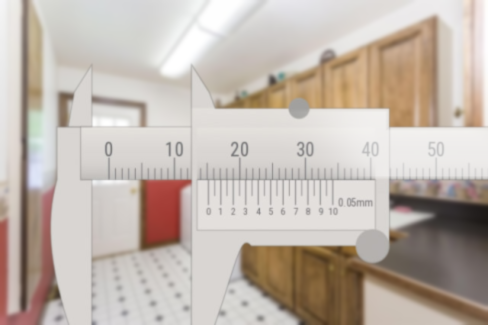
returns 15.2mm
